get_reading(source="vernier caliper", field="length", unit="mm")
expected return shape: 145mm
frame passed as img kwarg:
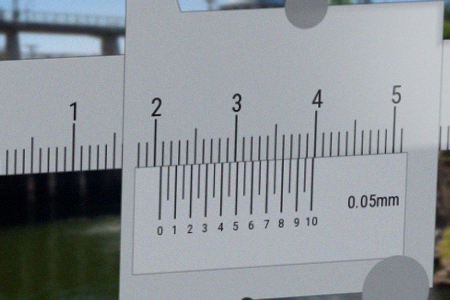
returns 20.8mm
